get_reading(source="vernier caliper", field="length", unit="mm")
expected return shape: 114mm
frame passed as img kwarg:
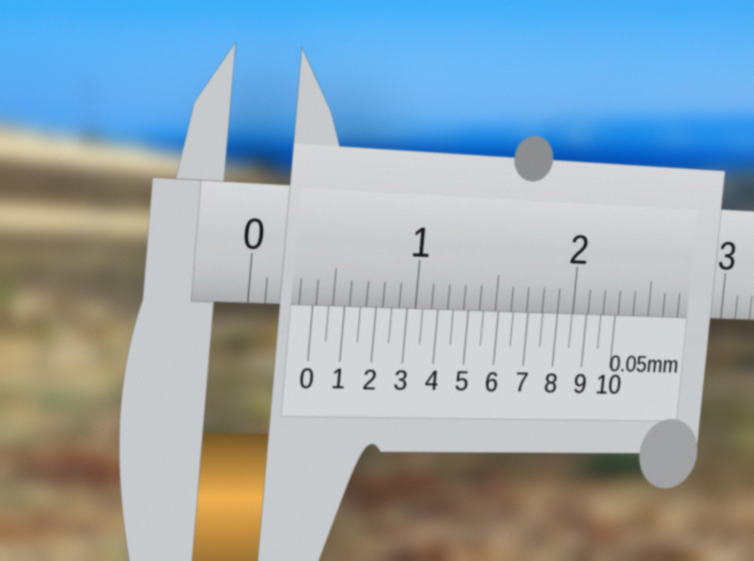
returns 3.8mm
